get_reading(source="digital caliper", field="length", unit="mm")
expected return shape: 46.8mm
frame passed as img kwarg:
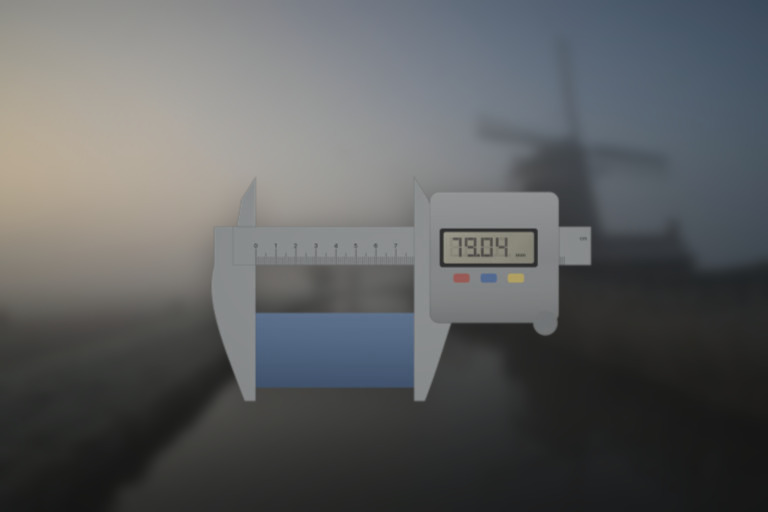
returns 79.04mm
